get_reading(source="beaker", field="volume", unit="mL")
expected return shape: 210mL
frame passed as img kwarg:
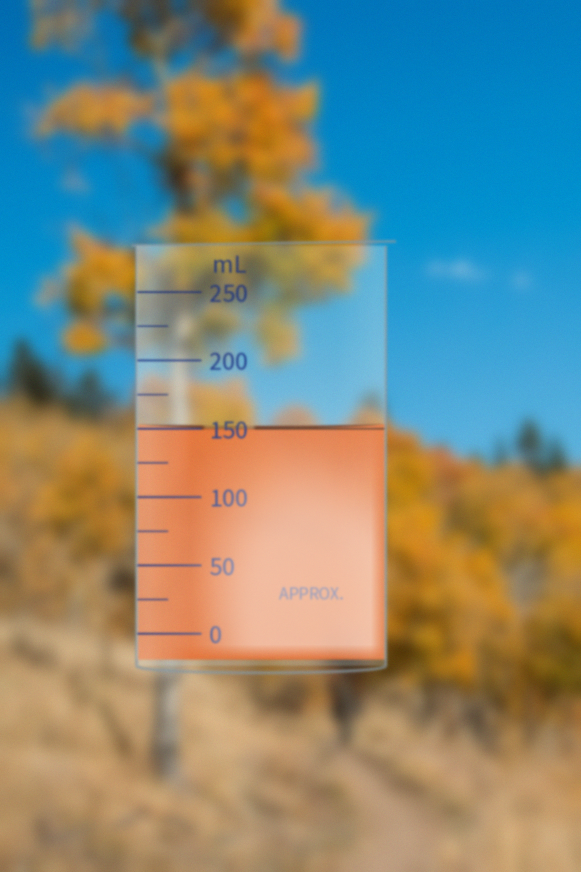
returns 150mL
